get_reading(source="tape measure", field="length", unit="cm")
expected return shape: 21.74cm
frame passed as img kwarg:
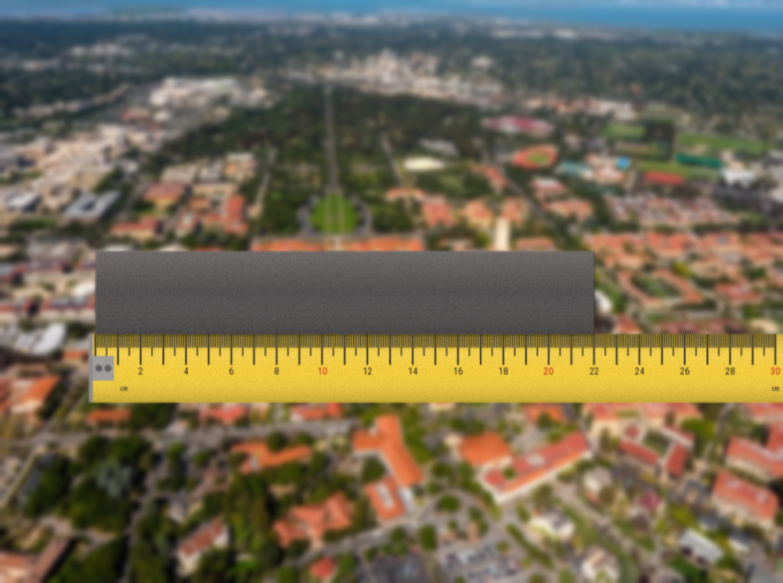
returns 22cm
